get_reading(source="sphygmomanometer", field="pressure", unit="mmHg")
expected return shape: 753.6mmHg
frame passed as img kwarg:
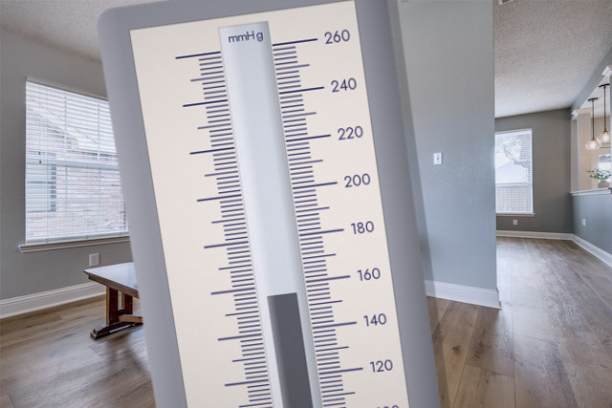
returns 156mmHg
